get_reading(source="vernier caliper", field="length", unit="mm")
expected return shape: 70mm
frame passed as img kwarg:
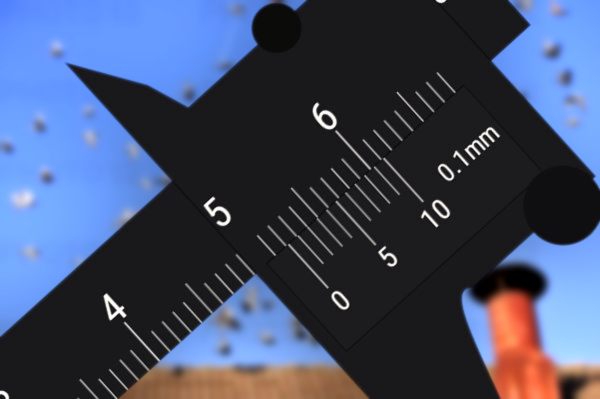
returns 52.2mm
